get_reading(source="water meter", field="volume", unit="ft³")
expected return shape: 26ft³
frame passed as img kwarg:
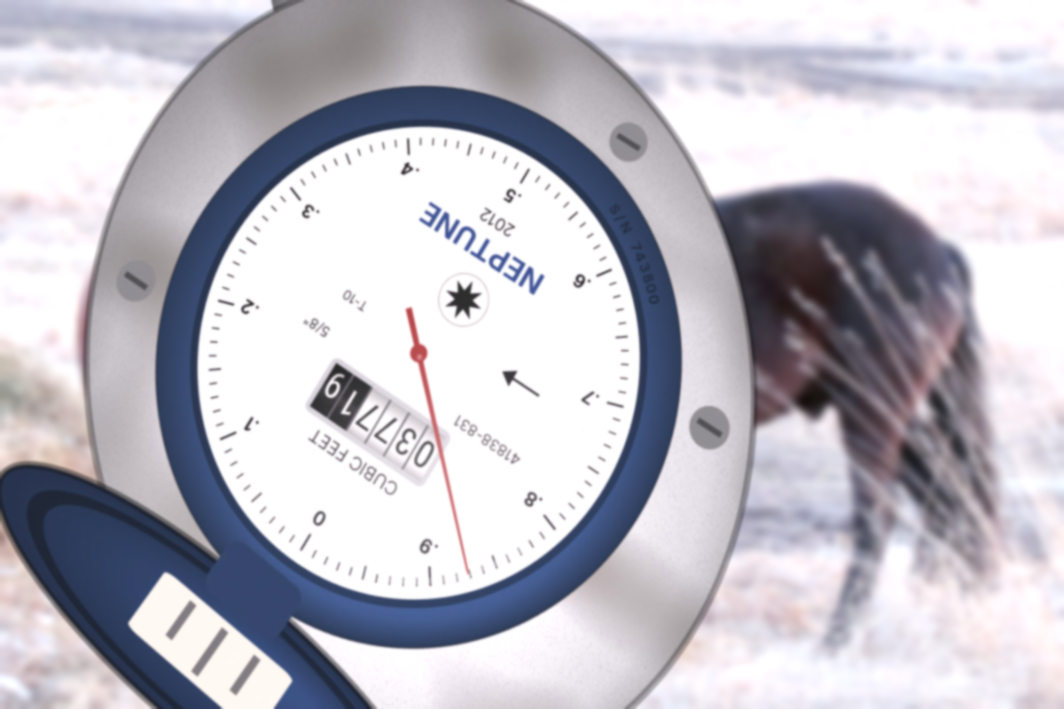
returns 37718.87ft³
